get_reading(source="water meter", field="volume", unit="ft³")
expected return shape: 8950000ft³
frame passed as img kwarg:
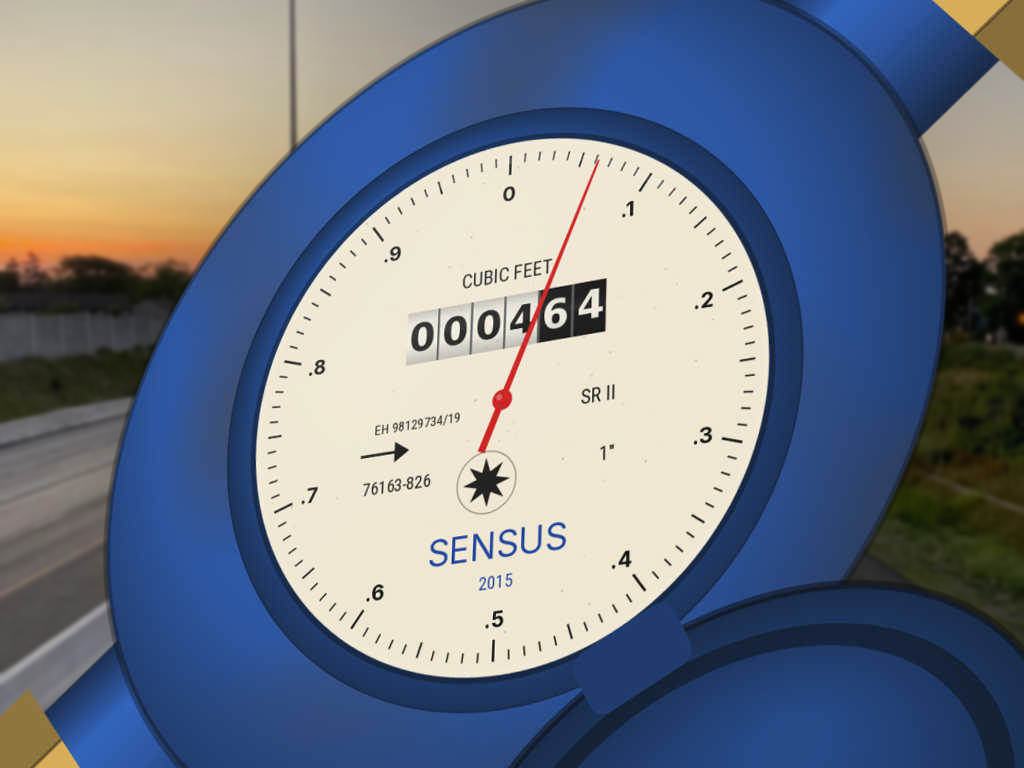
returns 464.06ft³
